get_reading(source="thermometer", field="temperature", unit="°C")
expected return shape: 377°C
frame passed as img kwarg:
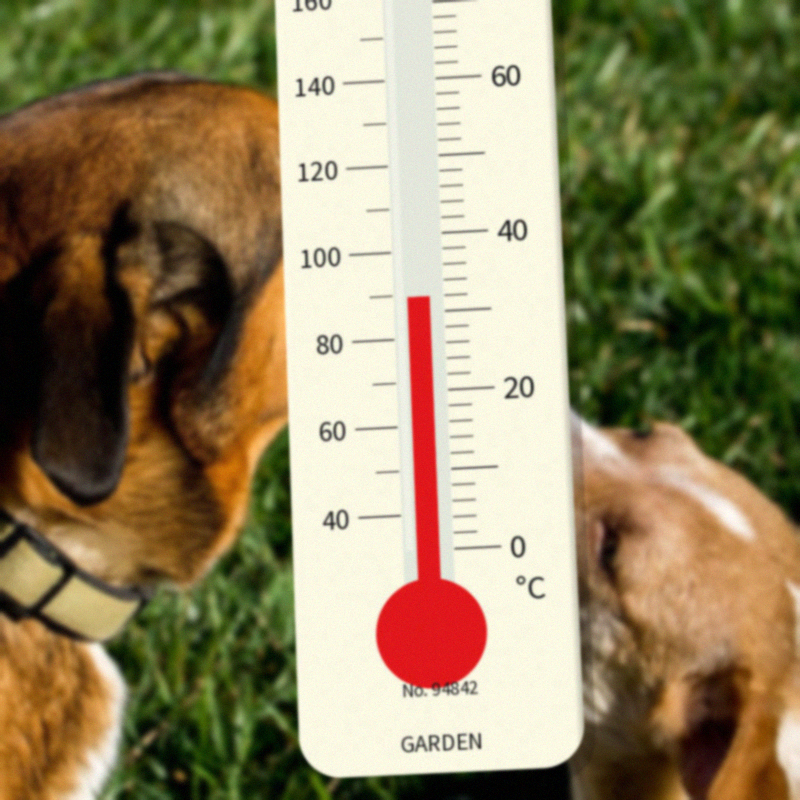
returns 32°C
